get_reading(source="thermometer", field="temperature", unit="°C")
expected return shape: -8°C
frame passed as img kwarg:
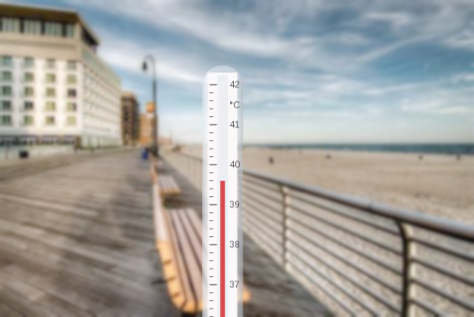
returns 39.6°C
